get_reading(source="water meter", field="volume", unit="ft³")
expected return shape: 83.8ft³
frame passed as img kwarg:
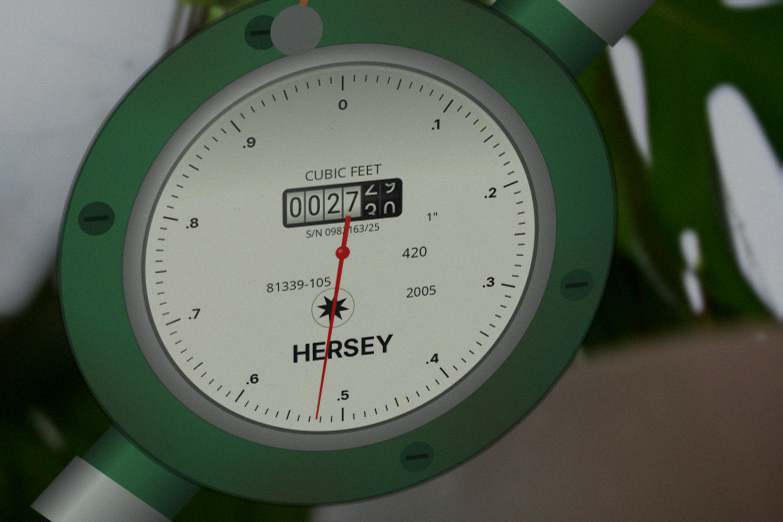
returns 2729.52ft³
